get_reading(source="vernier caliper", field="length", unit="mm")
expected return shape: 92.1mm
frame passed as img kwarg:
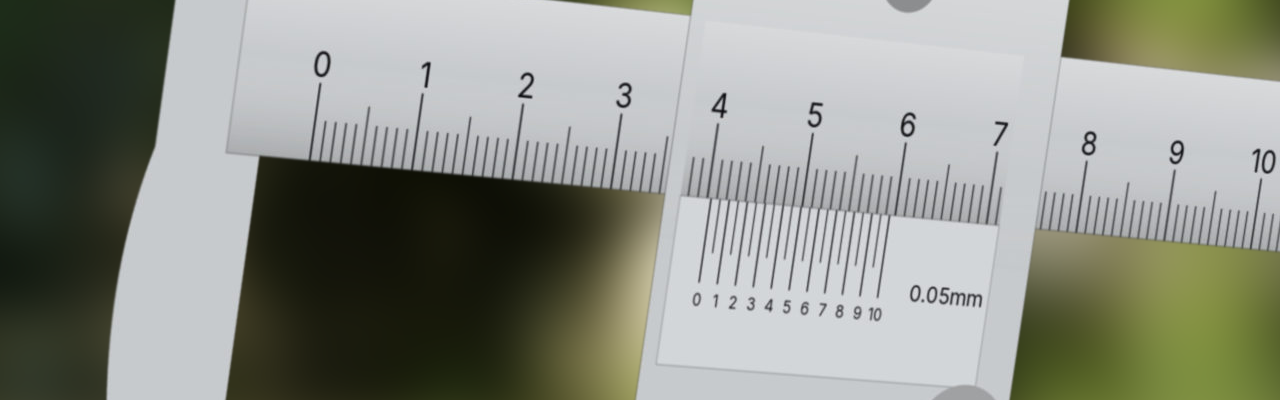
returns 40.4mm
